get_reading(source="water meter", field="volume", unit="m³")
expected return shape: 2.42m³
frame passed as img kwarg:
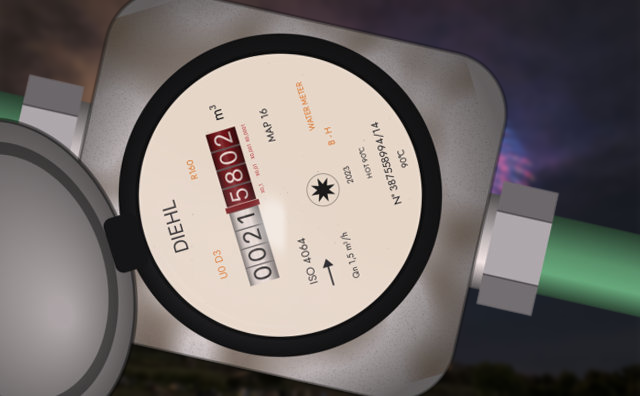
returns 21.5802m³
